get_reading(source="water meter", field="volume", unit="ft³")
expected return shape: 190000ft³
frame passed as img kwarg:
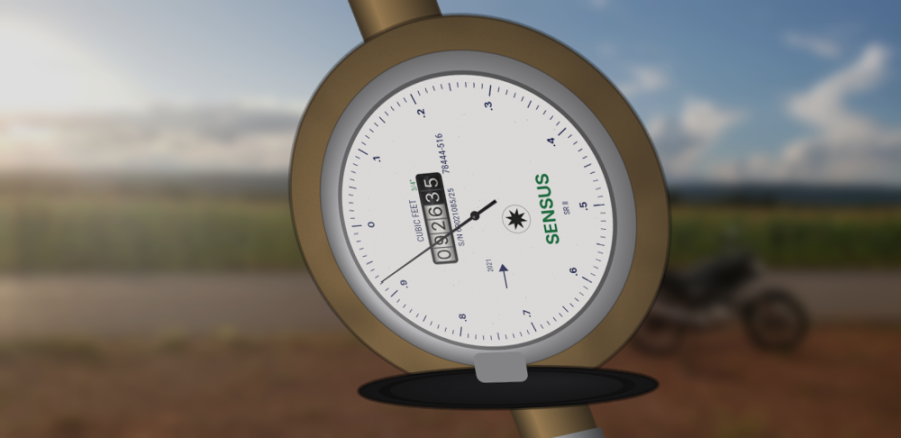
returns 92634.92ft³
